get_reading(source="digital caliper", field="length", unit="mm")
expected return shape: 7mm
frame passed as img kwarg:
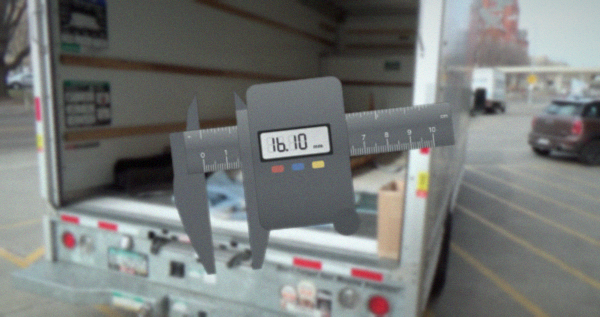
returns 16.10mm
